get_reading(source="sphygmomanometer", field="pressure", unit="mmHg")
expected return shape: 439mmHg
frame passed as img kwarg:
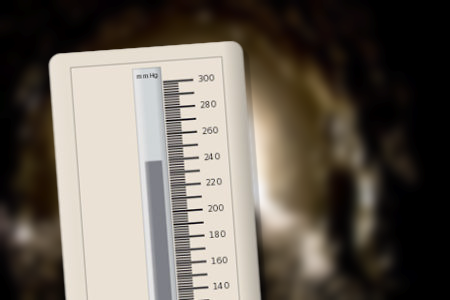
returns 240mmHg
